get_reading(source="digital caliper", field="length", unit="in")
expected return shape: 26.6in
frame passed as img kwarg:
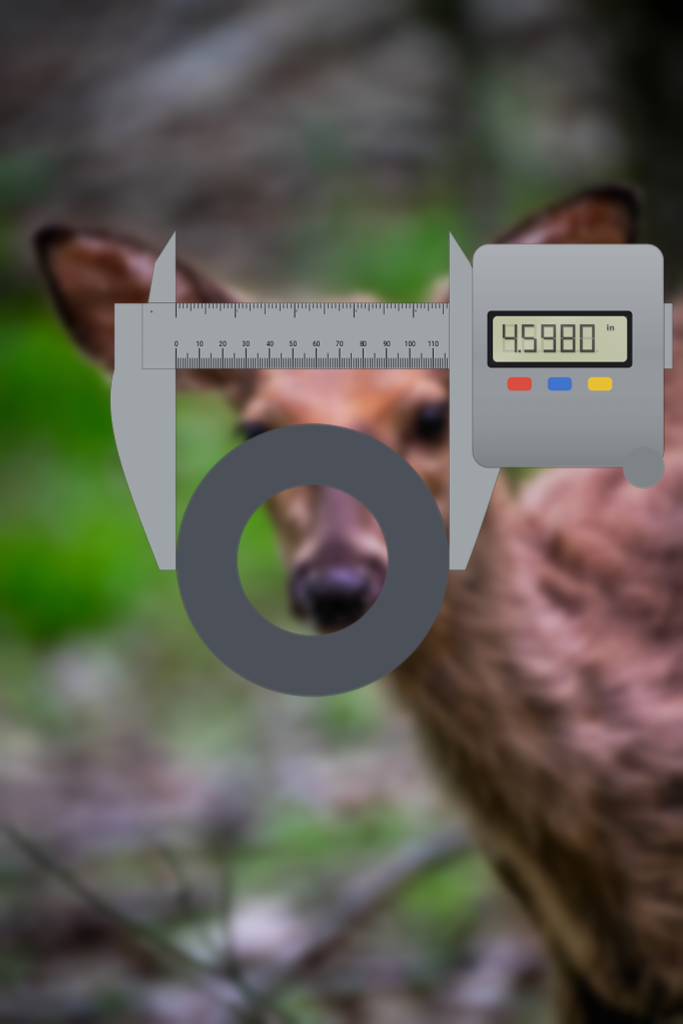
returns 4.5980in
